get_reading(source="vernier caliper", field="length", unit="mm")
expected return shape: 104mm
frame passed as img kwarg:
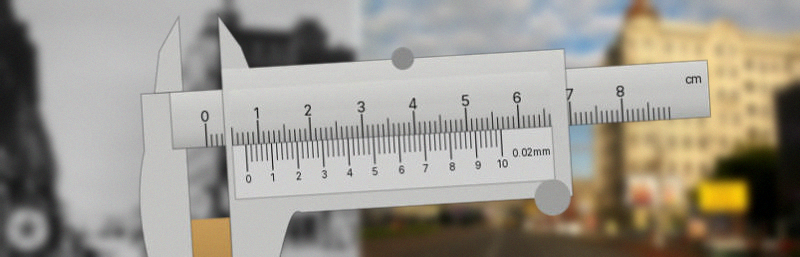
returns 7.5mm
